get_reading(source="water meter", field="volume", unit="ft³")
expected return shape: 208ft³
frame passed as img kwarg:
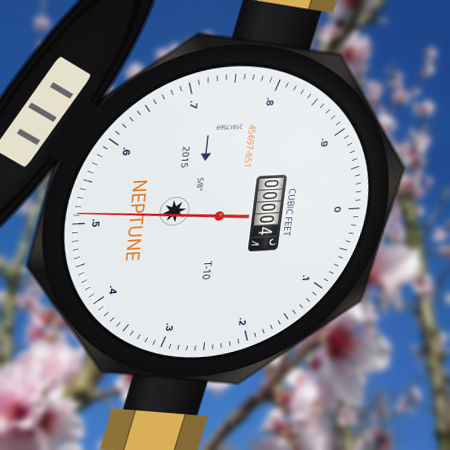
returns 43.51ft³
